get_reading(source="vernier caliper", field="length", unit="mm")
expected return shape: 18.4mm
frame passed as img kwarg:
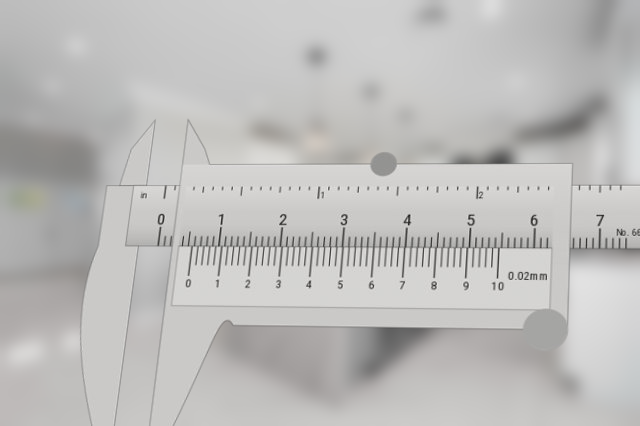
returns 5.6mm
